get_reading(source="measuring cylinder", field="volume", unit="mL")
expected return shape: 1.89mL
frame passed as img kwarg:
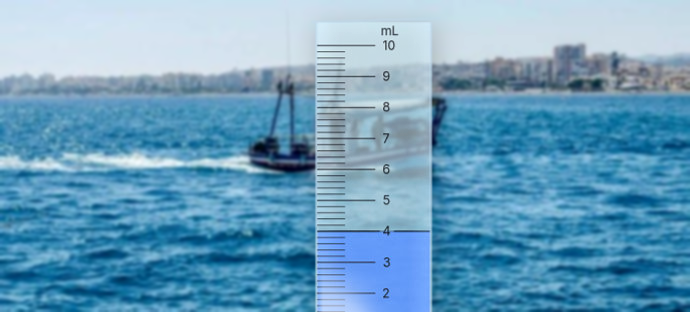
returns 4mL
